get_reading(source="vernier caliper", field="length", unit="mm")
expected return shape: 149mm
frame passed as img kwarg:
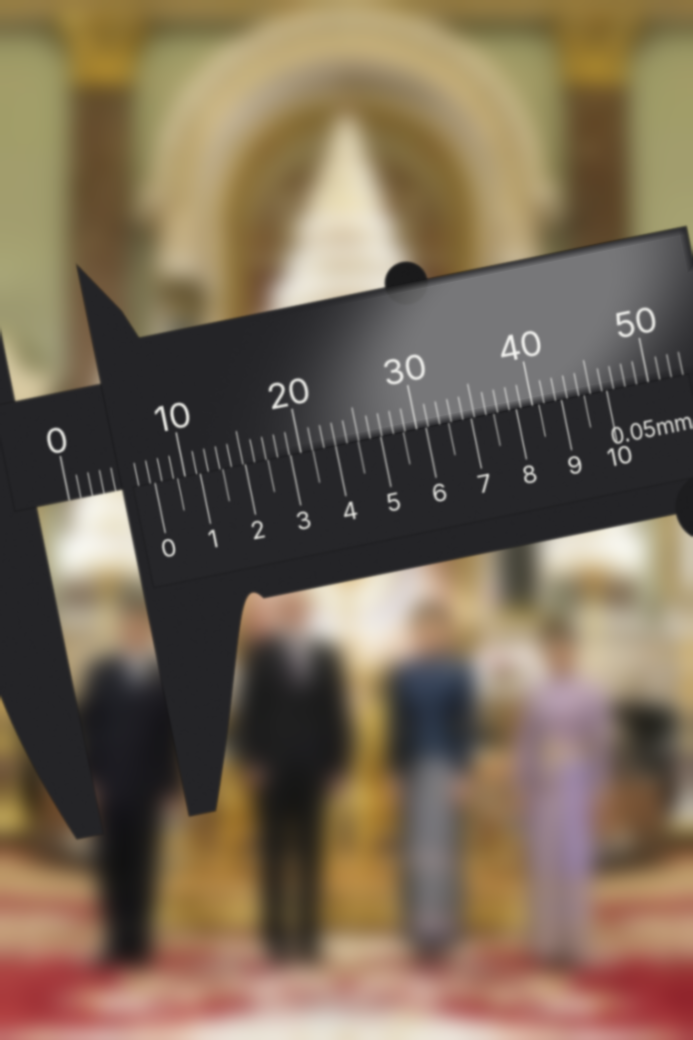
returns 7.4mm
